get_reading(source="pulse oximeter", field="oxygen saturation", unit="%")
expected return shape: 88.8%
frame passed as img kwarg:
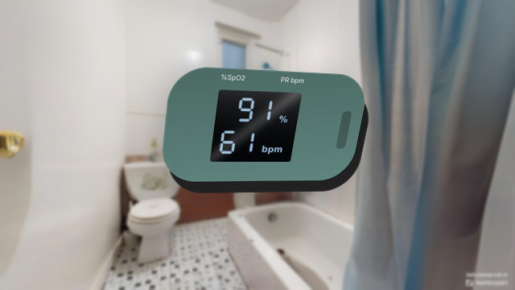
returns 91%
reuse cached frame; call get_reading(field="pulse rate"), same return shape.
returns 61bpm
